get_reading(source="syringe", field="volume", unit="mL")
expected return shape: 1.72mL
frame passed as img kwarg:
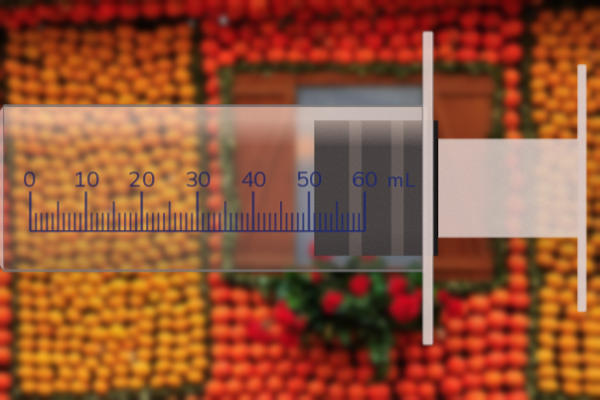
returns 51mL
